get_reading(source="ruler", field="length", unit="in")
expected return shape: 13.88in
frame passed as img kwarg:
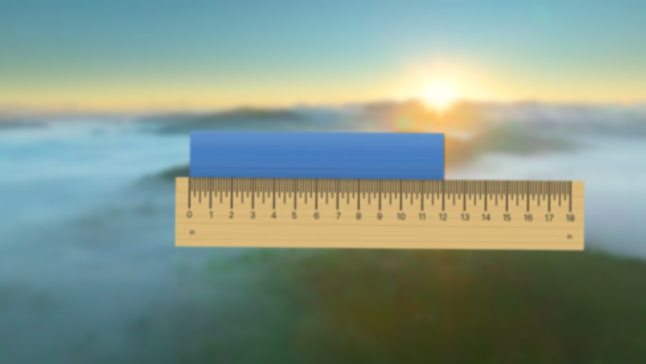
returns 12in
